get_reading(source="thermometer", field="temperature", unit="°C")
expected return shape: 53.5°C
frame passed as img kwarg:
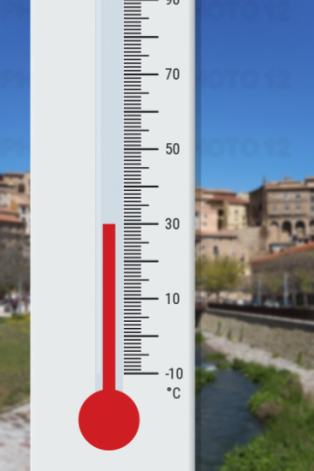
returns 30°C
